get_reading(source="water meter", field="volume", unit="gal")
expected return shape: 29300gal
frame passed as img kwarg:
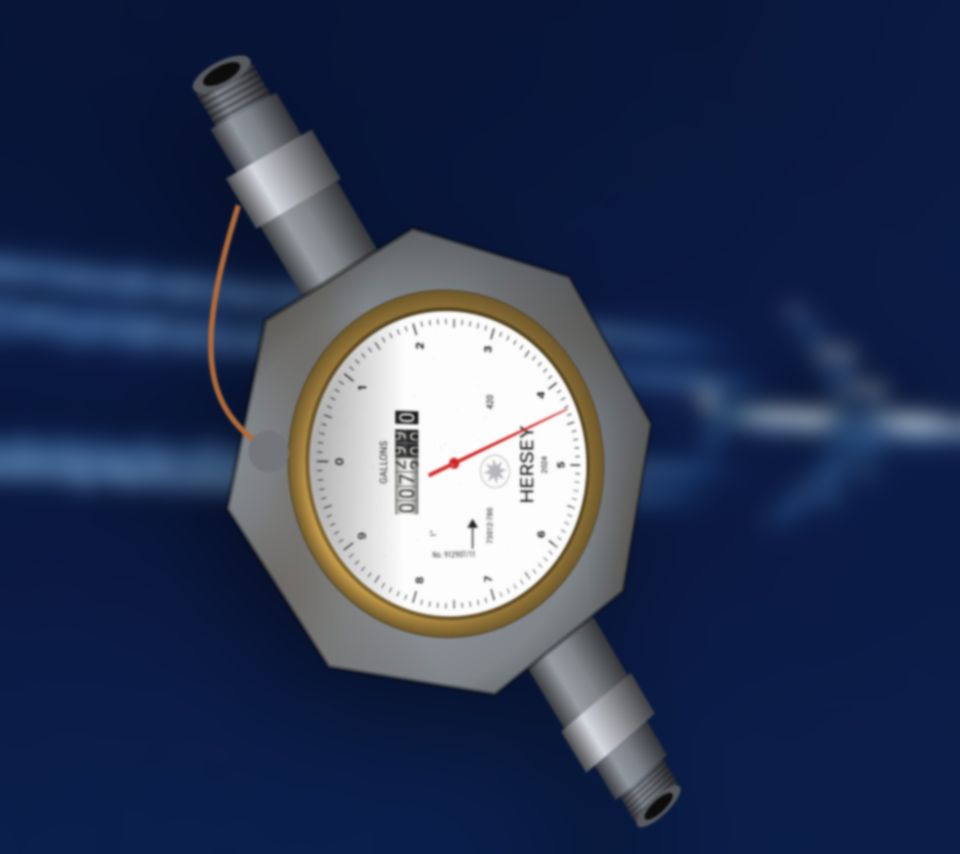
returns 72994.3gal
